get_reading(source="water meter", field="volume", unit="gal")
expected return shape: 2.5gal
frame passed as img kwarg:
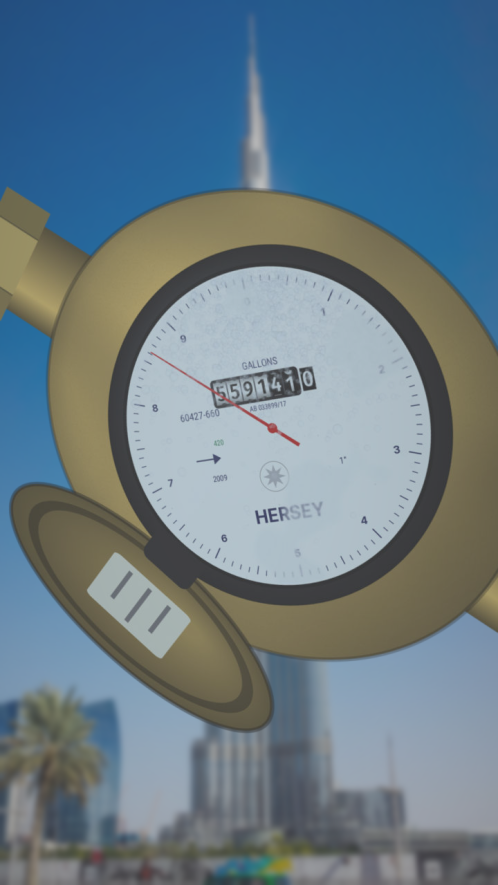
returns 5591408.6gal
